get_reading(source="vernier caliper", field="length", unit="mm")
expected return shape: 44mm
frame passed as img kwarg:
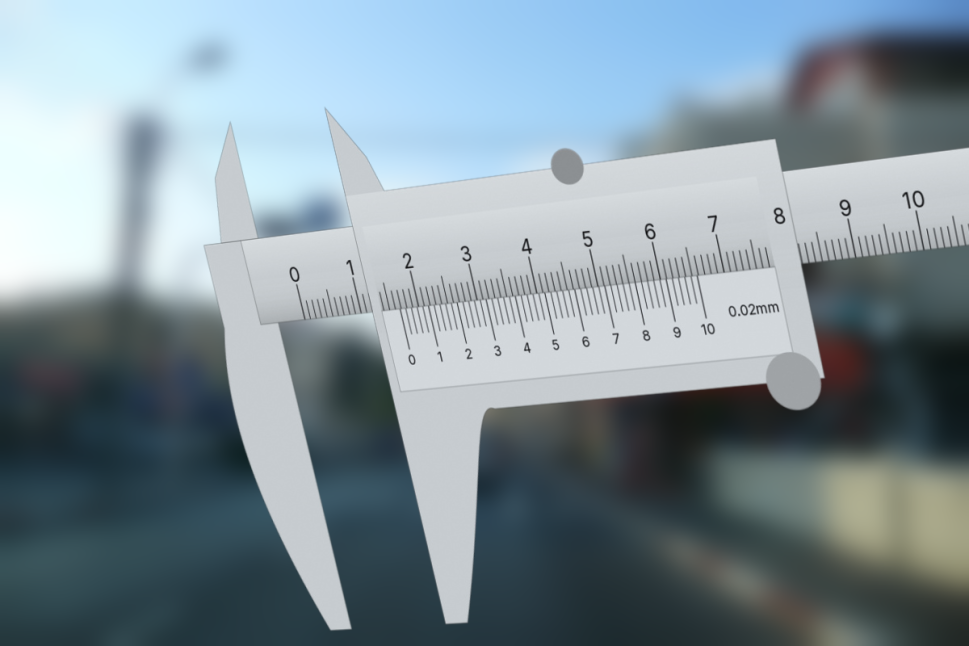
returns 16.8mm
